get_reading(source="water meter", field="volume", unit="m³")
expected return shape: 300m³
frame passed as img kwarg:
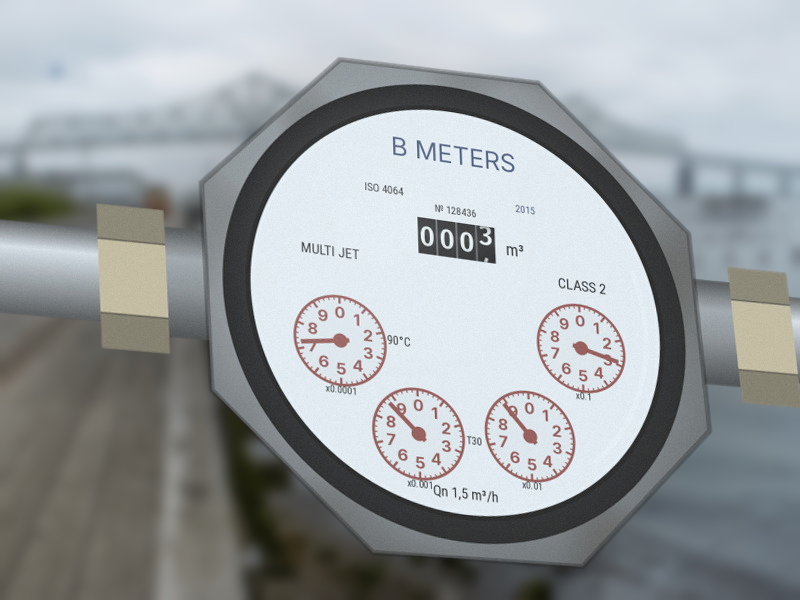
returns 3.2887m³
